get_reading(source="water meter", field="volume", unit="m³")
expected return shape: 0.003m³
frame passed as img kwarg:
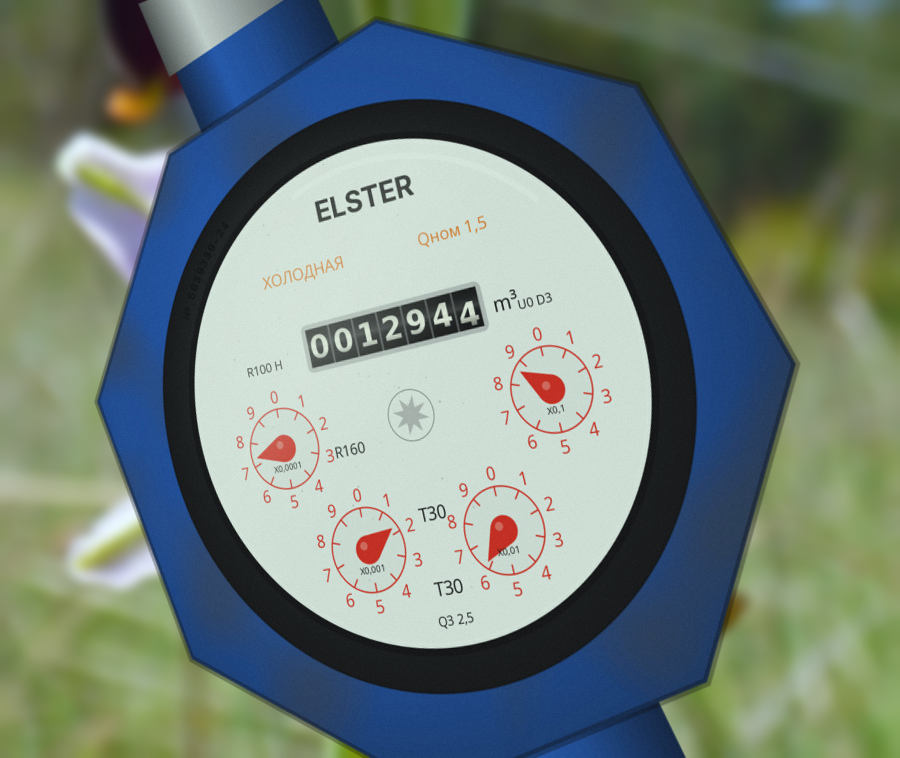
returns 12943.8617m³
